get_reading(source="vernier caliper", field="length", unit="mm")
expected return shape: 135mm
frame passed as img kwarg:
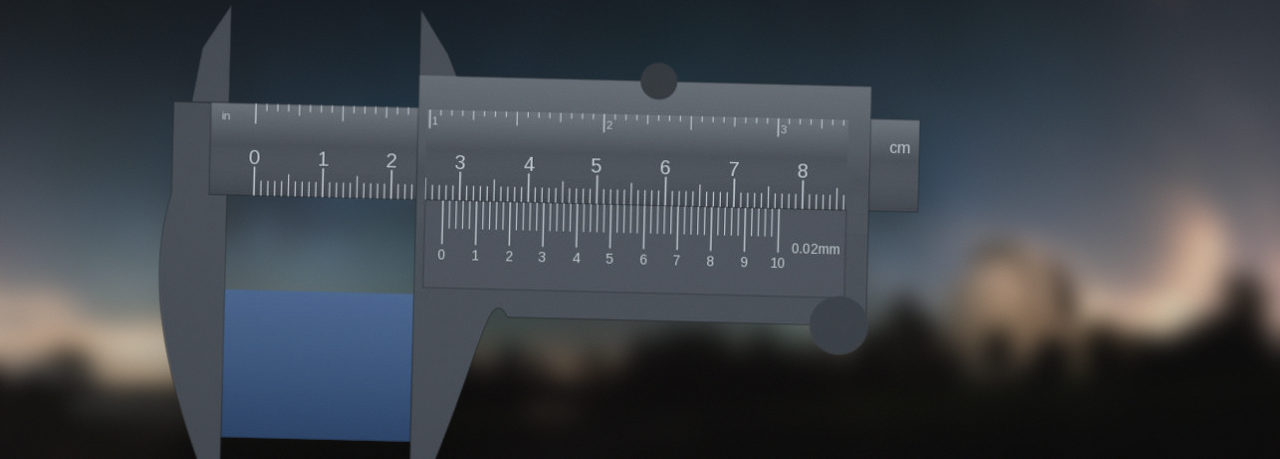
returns 27.6mm
